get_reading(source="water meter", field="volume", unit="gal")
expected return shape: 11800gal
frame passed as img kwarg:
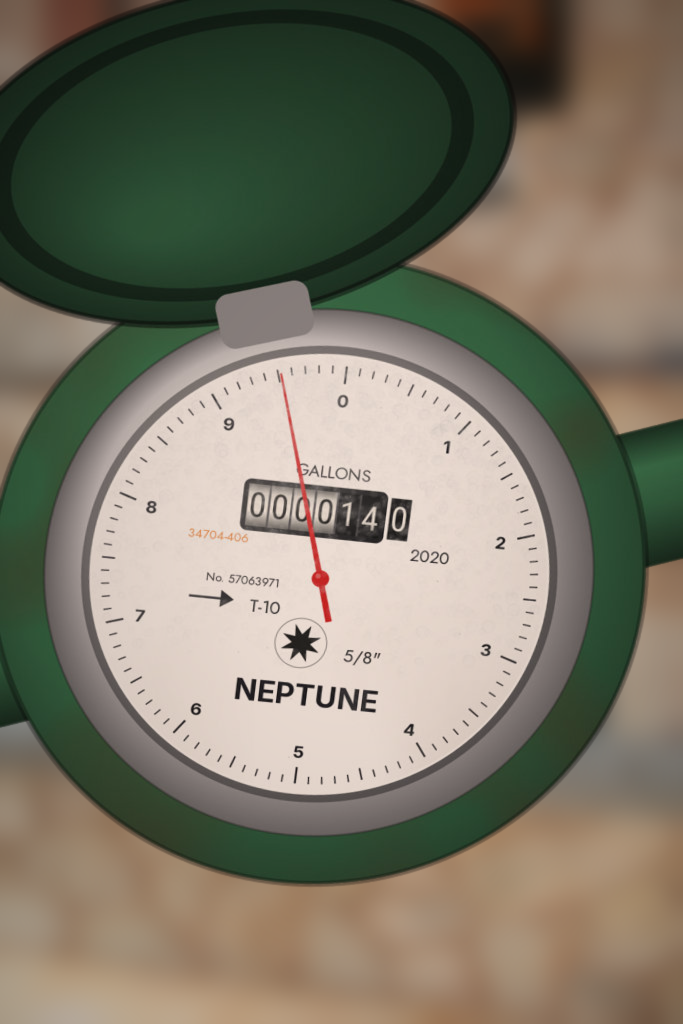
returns 139.5gal
